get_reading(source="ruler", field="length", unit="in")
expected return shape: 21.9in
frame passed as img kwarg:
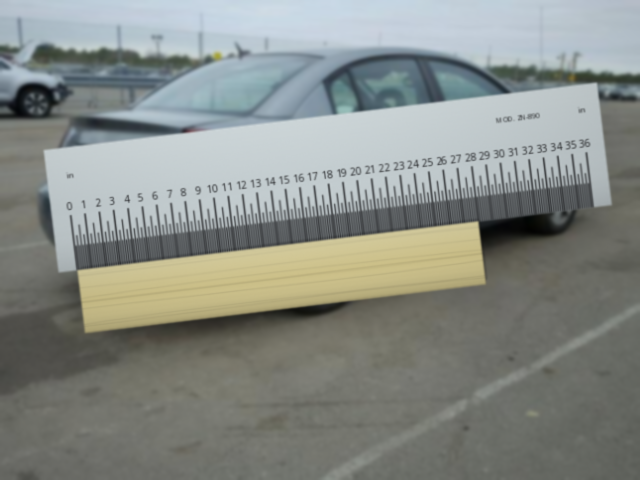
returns 28in
